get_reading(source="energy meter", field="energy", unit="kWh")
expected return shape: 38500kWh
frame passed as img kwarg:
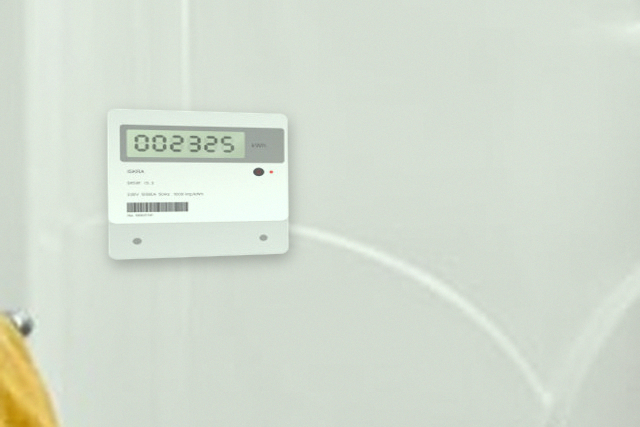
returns 2325kWh
